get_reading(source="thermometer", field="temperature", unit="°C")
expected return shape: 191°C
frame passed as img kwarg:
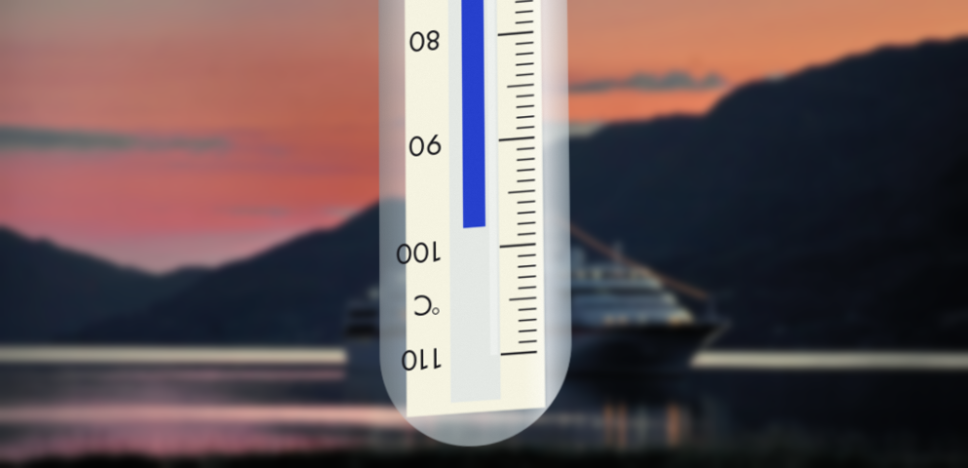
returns 98°C
